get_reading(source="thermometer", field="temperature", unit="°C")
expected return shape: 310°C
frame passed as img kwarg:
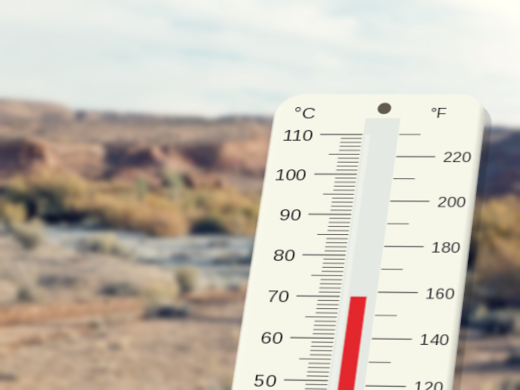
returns 70°C
